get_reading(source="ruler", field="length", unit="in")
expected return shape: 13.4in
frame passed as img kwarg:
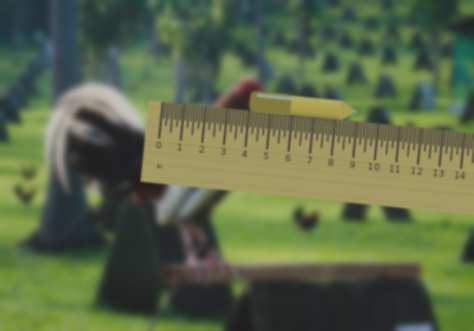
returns 5in
